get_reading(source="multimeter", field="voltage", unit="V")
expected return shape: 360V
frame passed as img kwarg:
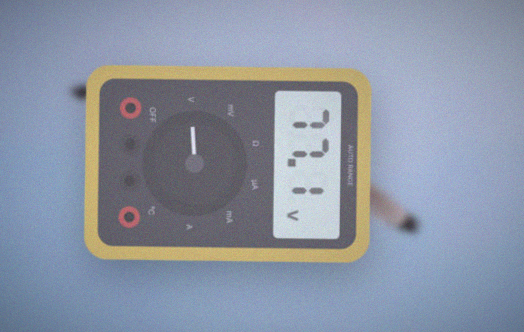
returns 77.1V
